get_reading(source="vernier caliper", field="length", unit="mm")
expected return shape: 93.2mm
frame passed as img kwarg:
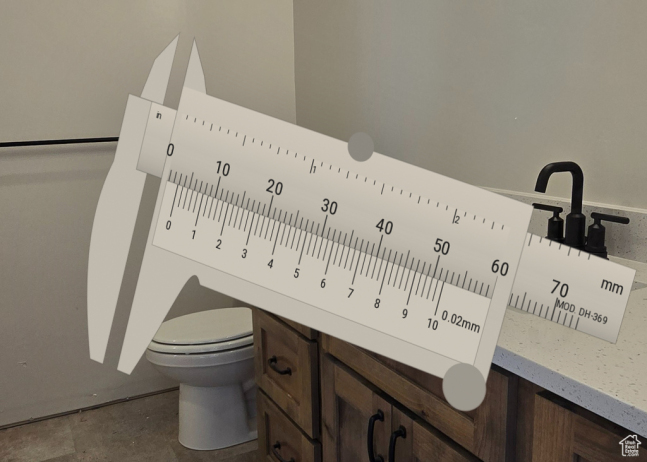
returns 2.8mm
